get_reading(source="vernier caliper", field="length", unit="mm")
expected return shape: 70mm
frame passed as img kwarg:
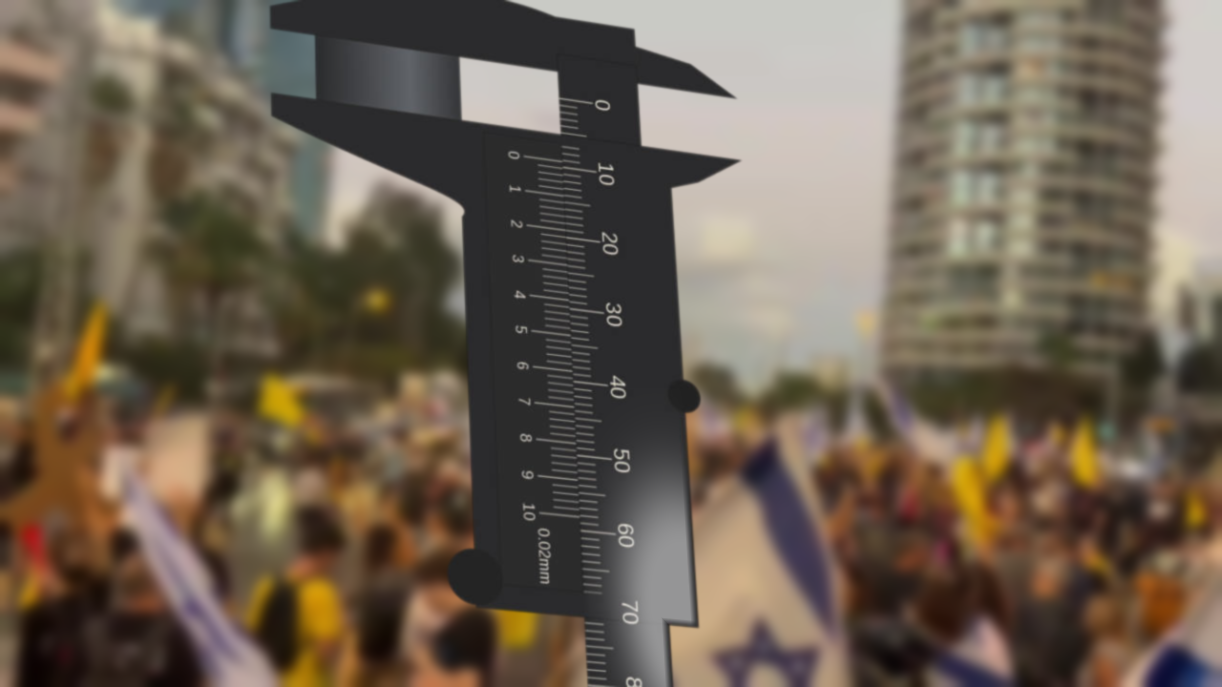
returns 9.2mm
